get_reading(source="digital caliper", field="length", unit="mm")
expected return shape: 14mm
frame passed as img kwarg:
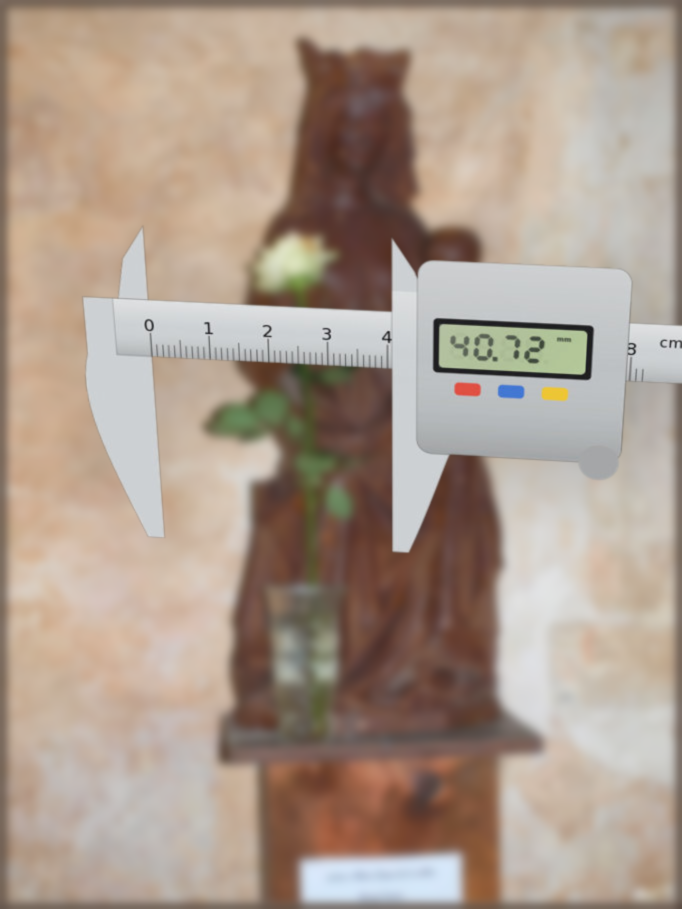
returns 40.72mm
